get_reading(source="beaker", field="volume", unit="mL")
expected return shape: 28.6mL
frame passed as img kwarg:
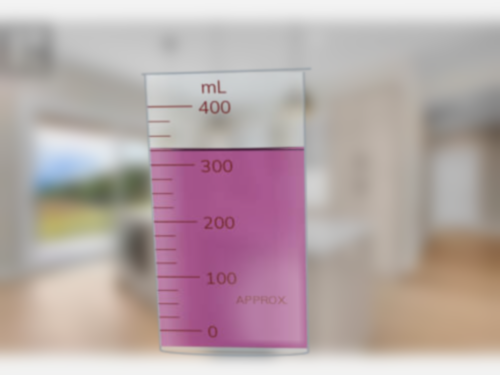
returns 325mL
